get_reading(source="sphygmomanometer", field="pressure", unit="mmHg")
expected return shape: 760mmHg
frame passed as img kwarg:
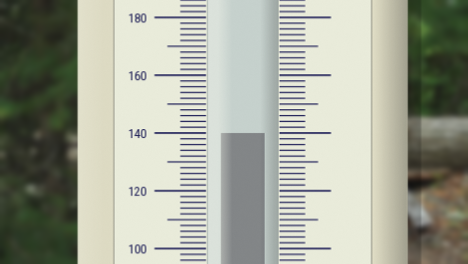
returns 140mmHg
